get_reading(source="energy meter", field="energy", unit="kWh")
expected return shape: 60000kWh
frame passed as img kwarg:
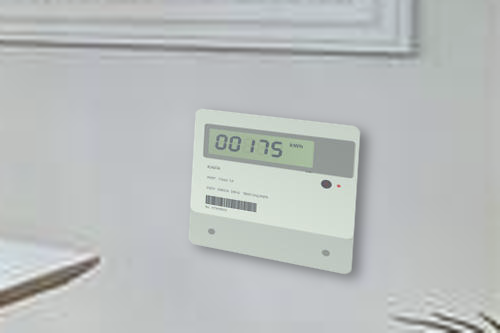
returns 175kWh
